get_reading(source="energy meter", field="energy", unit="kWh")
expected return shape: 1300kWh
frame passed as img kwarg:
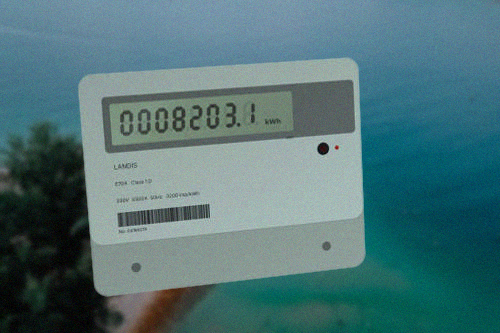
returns 8203.1kWh
